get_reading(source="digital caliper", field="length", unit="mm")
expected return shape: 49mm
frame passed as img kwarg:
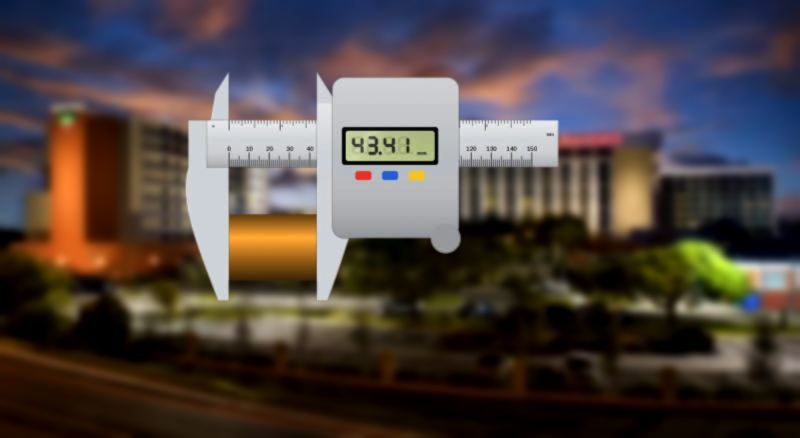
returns 43.41mm
